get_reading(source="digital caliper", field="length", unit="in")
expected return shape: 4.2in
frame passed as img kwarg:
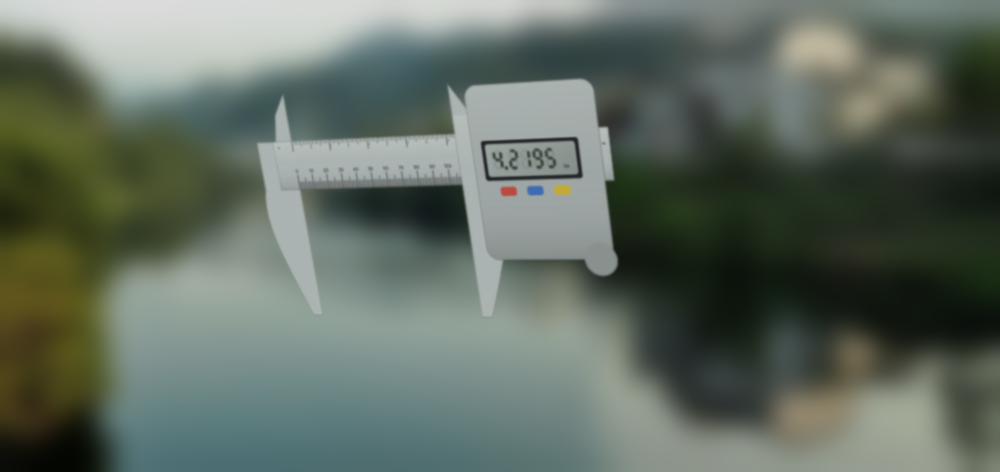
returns 4.2195in
